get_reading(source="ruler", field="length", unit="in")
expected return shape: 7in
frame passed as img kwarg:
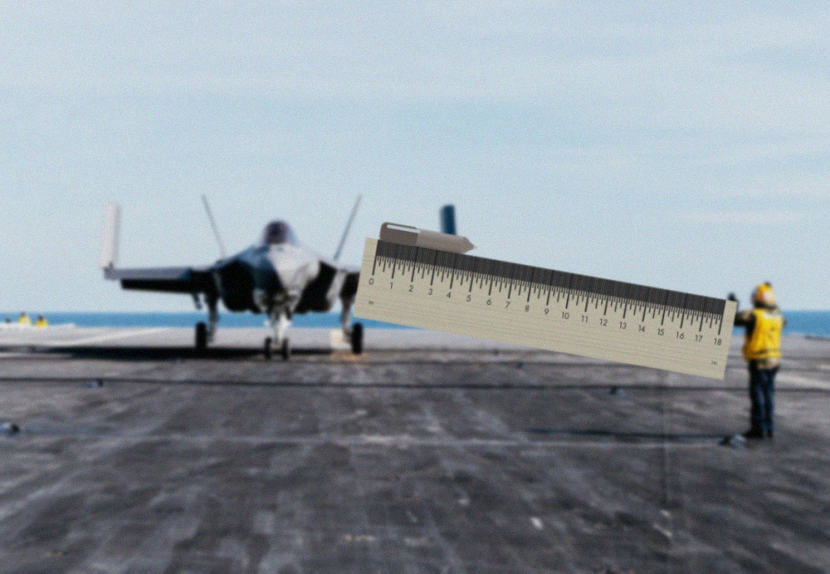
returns 5in
